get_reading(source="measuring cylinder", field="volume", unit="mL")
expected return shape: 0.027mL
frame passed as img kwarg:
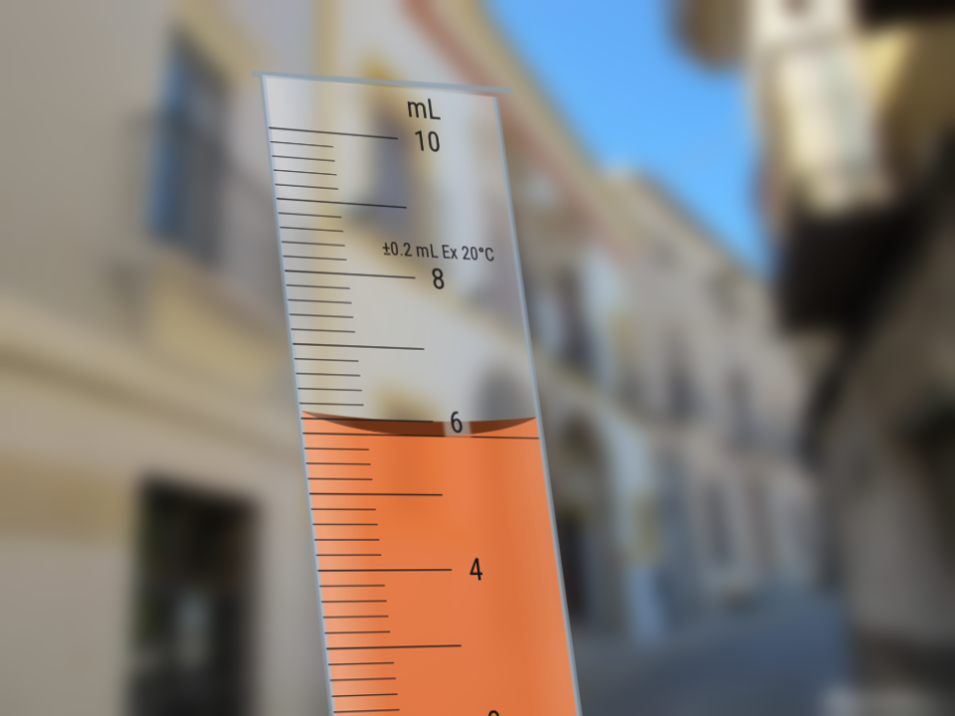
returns 5.8mL
